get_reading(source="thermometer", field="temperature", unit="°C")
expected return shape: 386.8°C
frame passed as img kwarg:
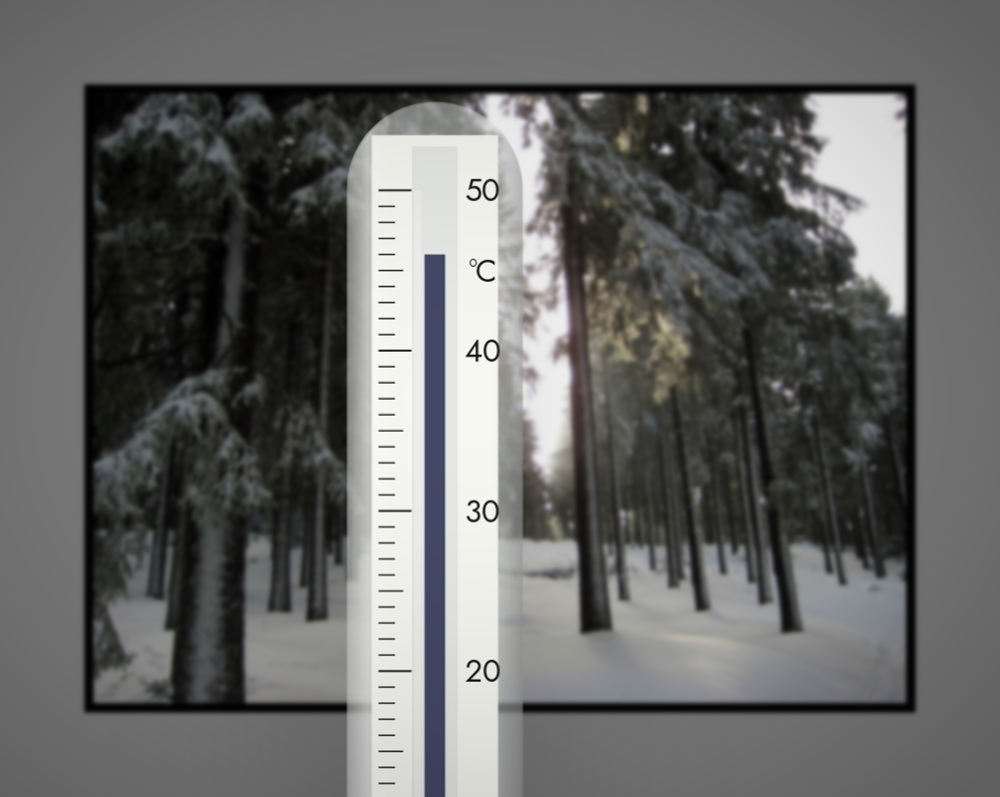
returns 46°C
